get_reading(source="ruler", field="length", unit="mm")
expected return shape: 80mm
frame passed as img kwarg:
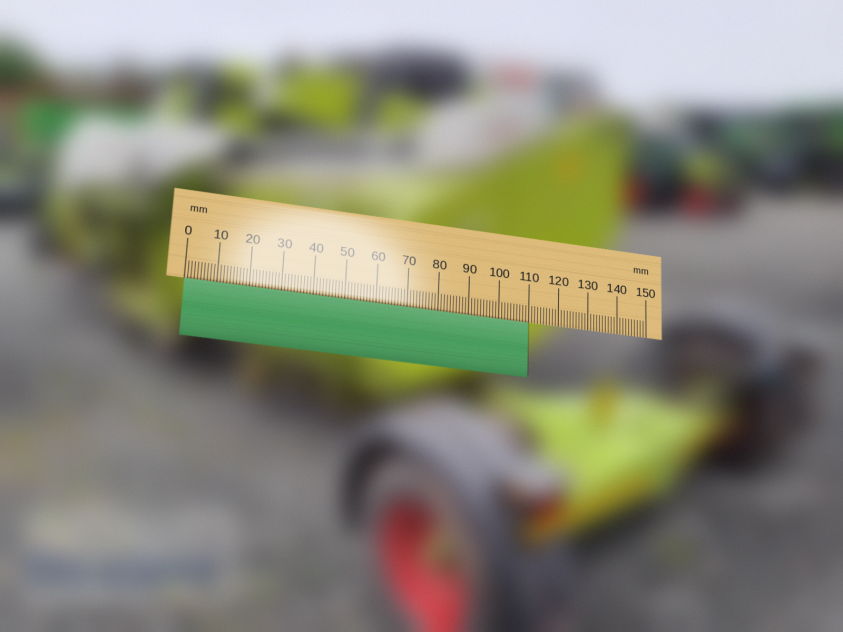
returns 110mm
